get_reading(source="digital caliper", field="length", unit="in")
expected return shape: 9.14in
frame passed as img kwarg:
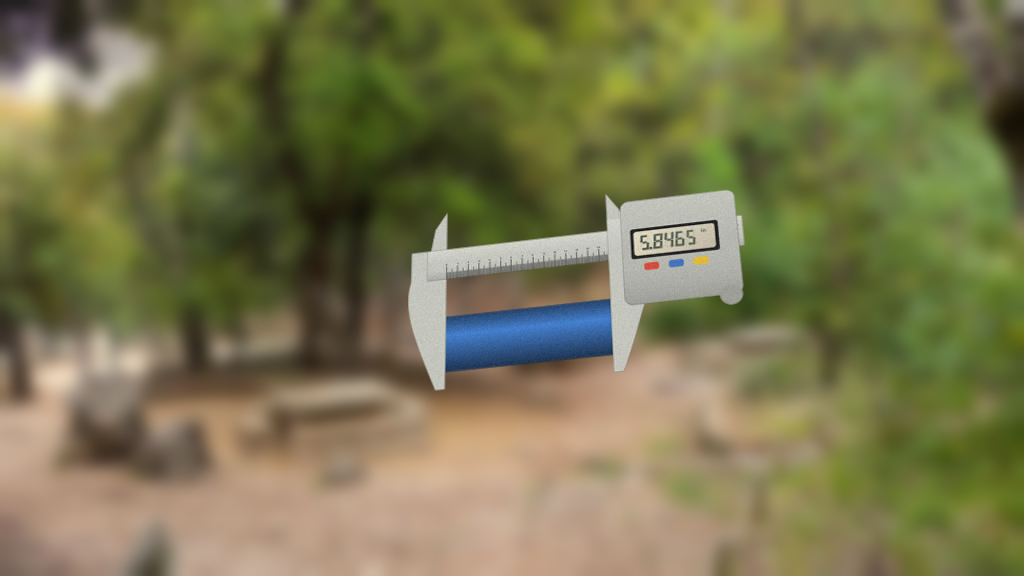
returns 5.8465in
